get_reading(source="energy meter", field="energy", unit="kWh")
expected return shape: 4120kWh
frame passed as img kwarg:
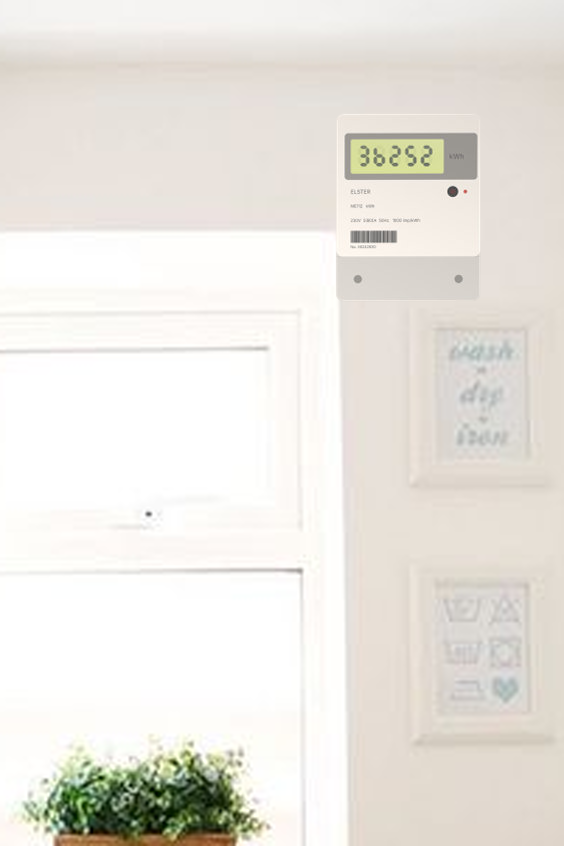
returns 36252kWh
